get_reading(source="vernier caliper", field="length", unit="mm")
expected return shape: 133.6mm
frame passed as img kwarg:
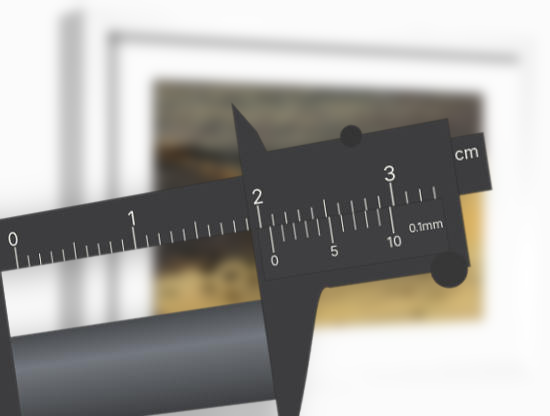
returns 20.7mm
